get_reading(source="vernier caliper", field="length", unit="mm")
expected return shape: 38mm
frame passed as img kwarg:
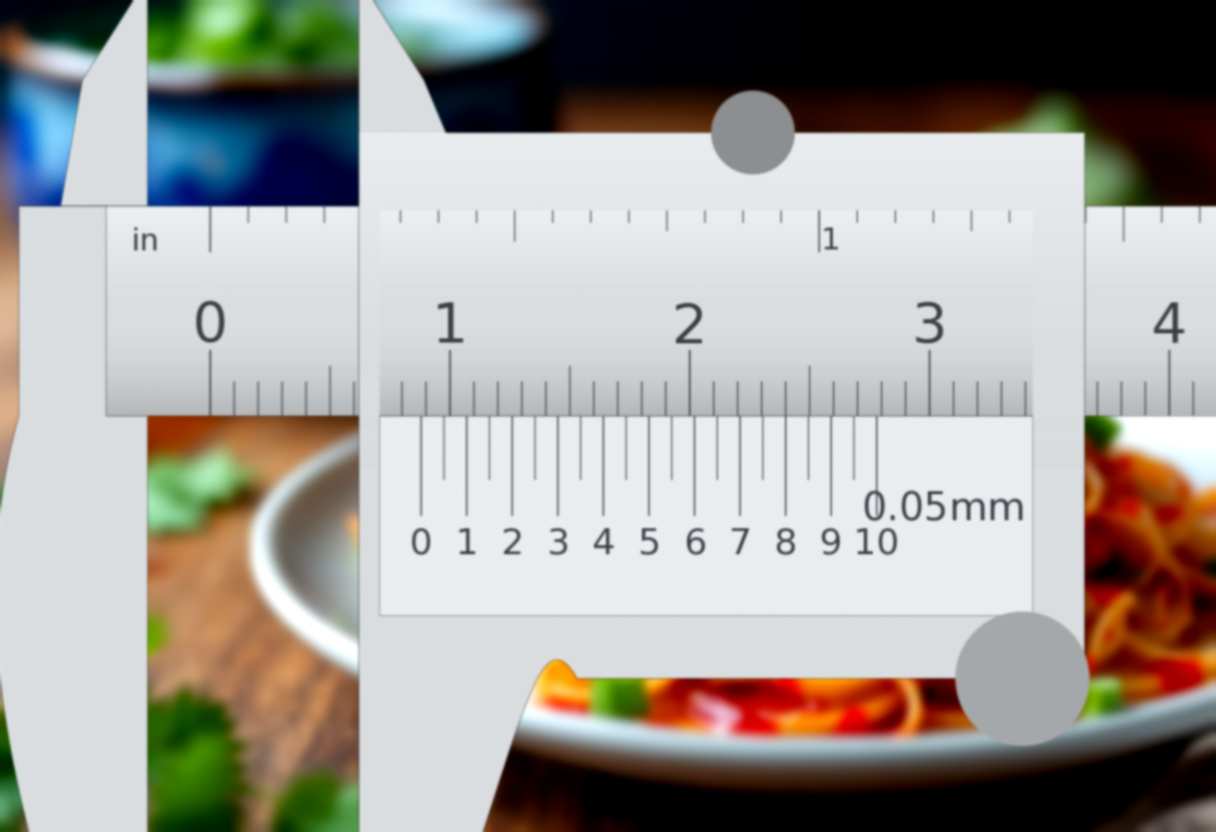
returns 8.8mm
